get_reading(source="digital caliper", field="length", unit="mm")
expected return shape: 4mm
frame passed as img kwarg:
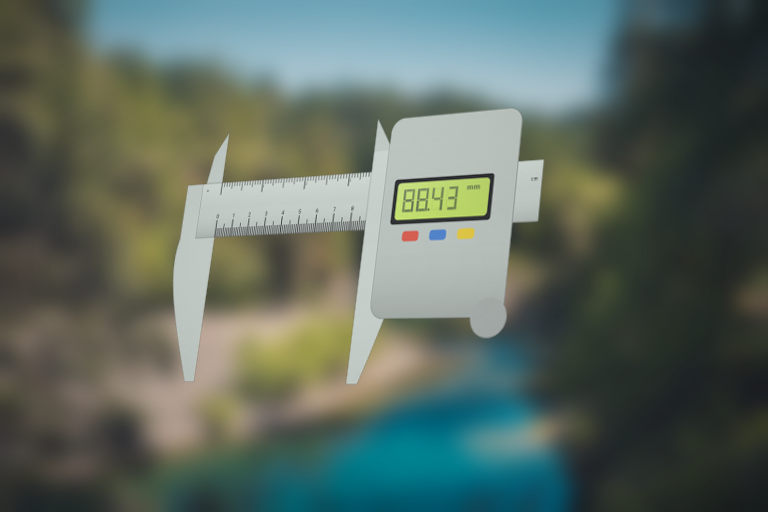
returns 88.43mm
